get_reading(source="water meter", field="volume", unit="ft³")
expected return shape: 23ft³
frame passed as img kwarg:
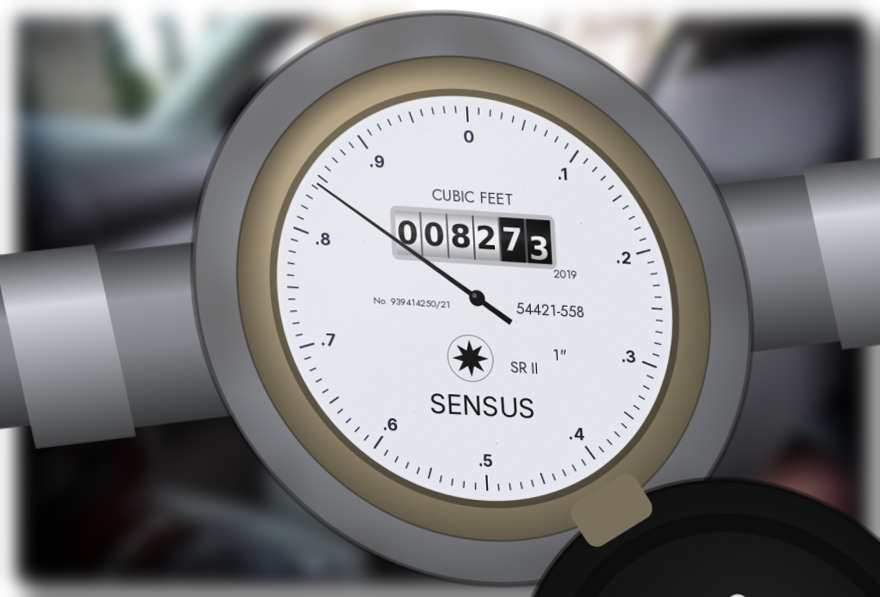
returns 8272.84ft³
